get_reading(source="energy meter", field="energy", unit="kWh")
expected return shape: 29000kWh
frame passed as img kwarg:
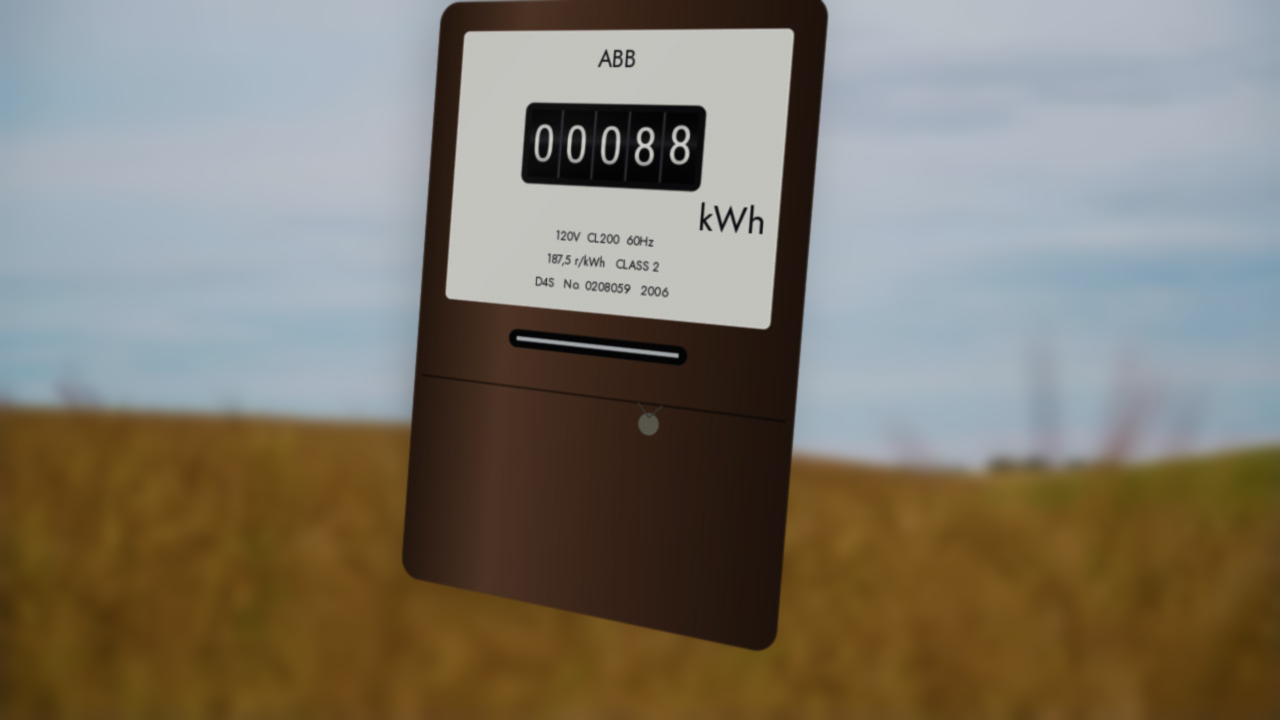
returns 88kWh
